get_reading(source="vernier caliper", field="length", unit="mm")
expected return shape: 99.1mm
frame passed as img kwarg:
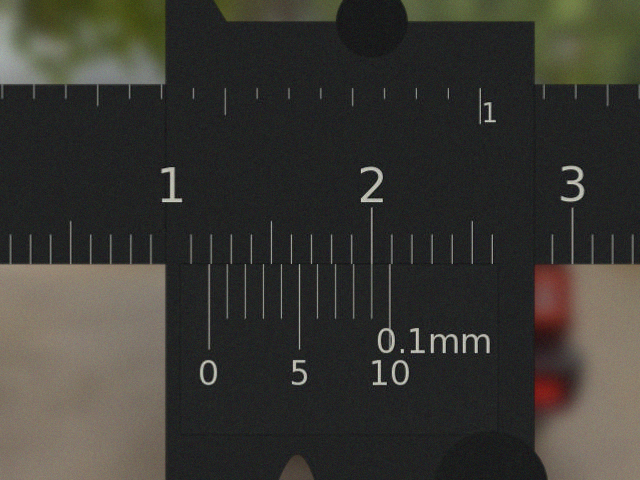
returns 11.9mm
